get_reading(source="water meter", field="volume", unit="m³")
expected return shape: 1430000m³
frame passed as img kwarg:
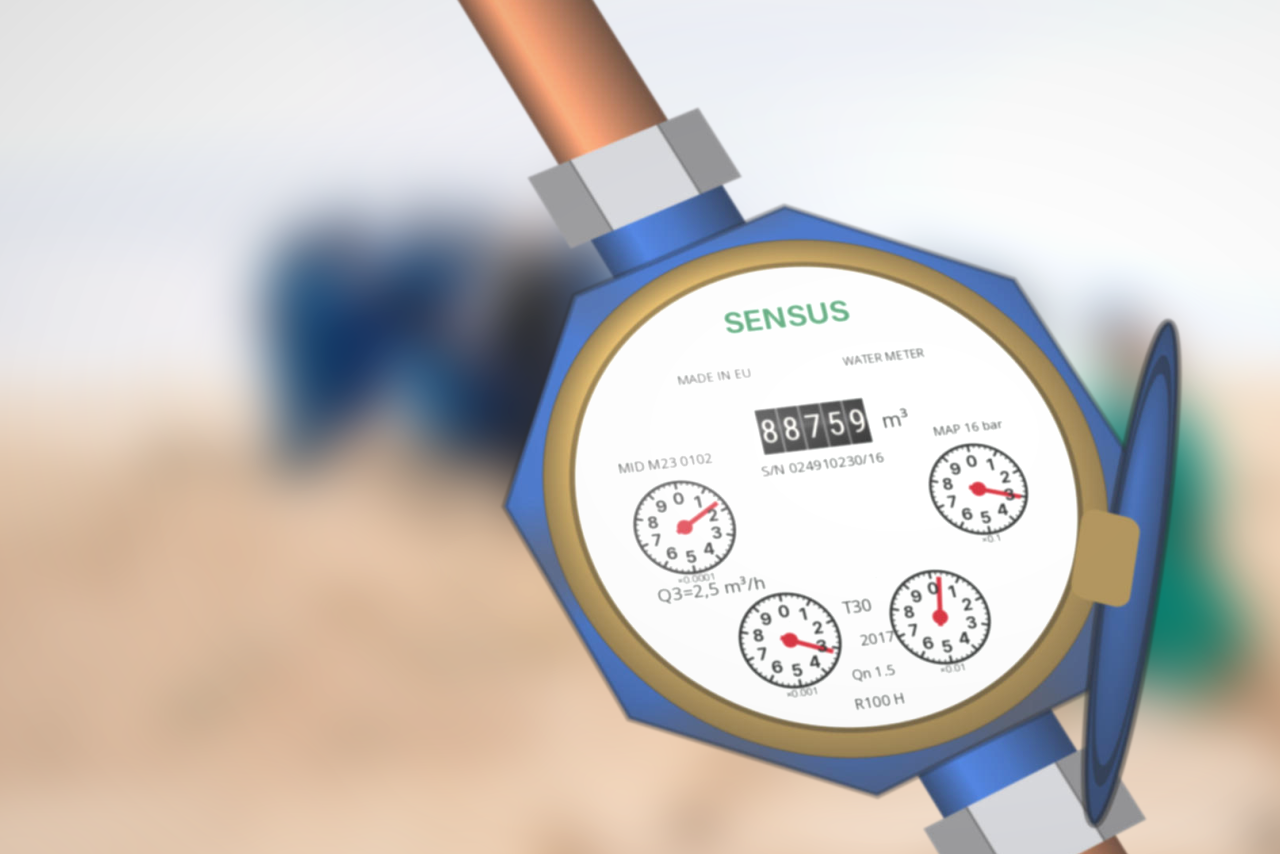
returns 88759.3031m³
